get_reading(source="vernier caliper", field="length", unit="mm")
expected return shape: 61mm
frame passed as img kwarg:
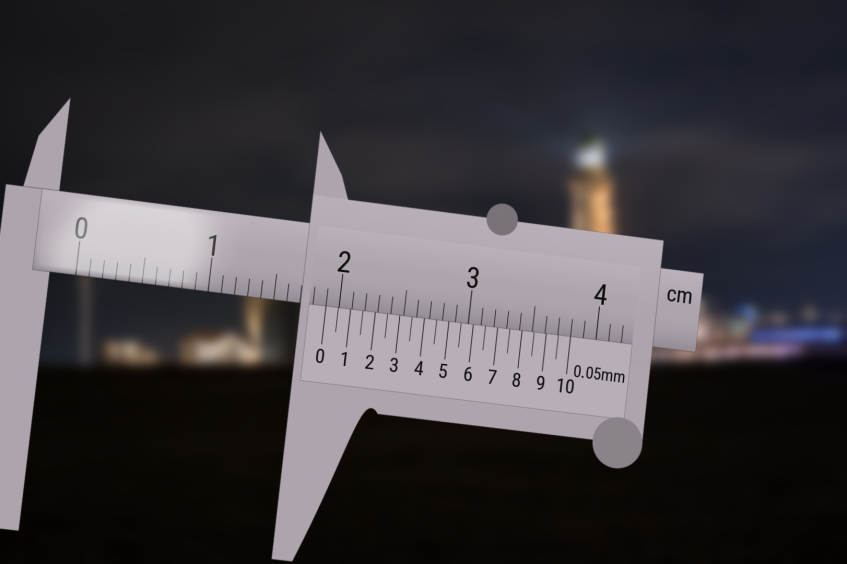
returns 19.0mm
